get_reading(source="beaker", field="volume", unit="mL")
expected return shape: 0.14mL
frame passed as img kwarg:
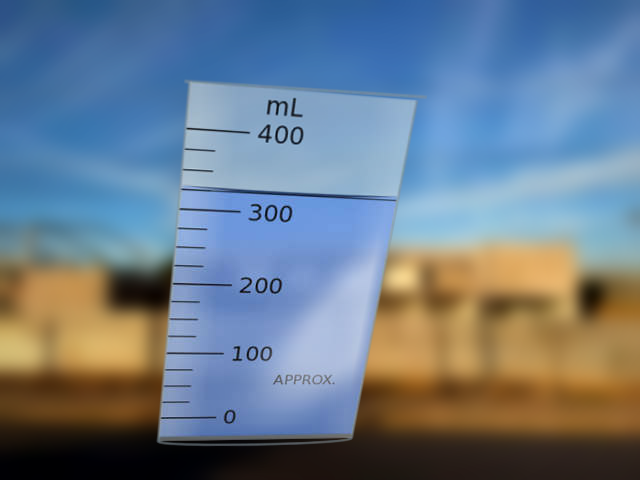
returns 325mL
